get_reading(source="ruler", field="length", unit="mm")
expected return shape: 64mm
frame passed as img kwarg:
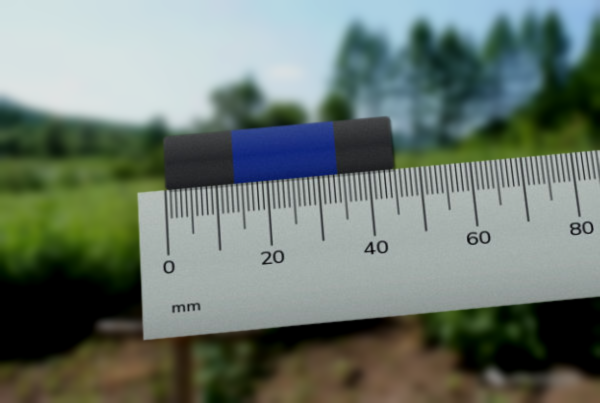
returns 45mm
